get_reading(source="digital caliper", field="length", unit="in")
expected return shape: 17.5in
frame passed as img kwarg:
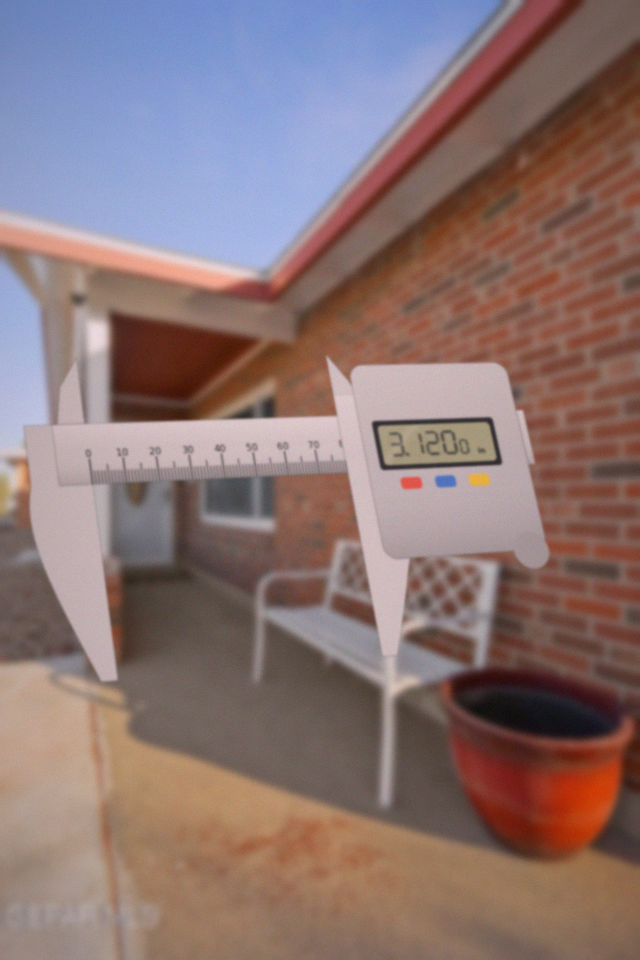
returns 3.1200in
